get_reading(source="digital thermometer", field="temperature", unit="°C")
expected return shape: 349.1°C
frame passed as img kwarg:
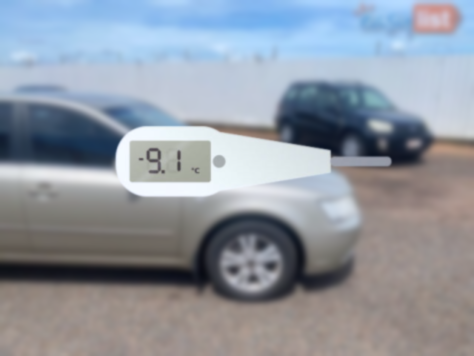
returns -9.1°C
